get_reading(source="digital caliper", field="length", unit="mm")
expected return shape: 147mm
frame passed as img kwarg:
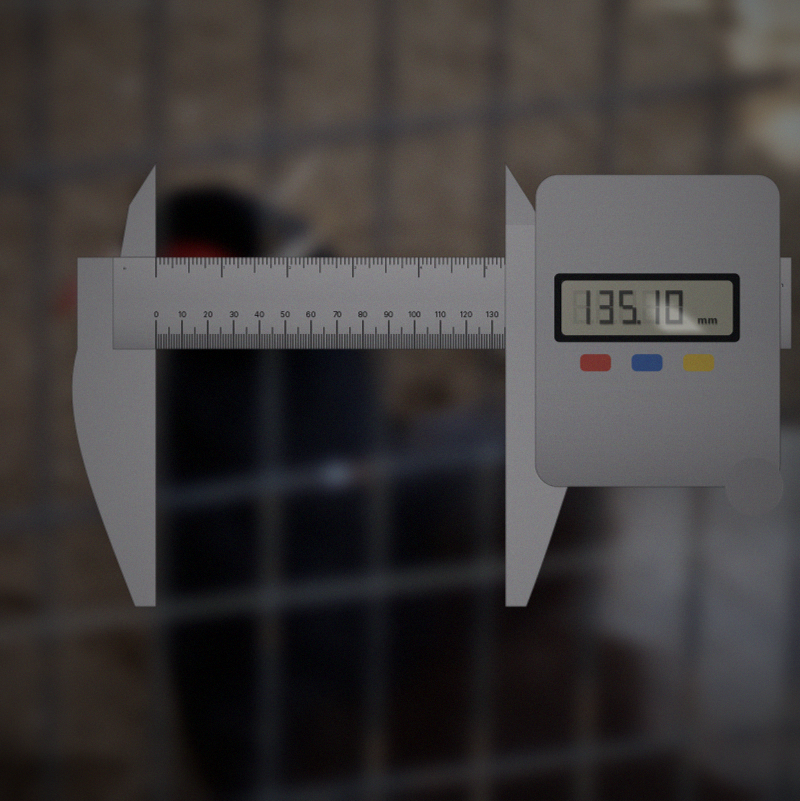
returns 135.10mm
